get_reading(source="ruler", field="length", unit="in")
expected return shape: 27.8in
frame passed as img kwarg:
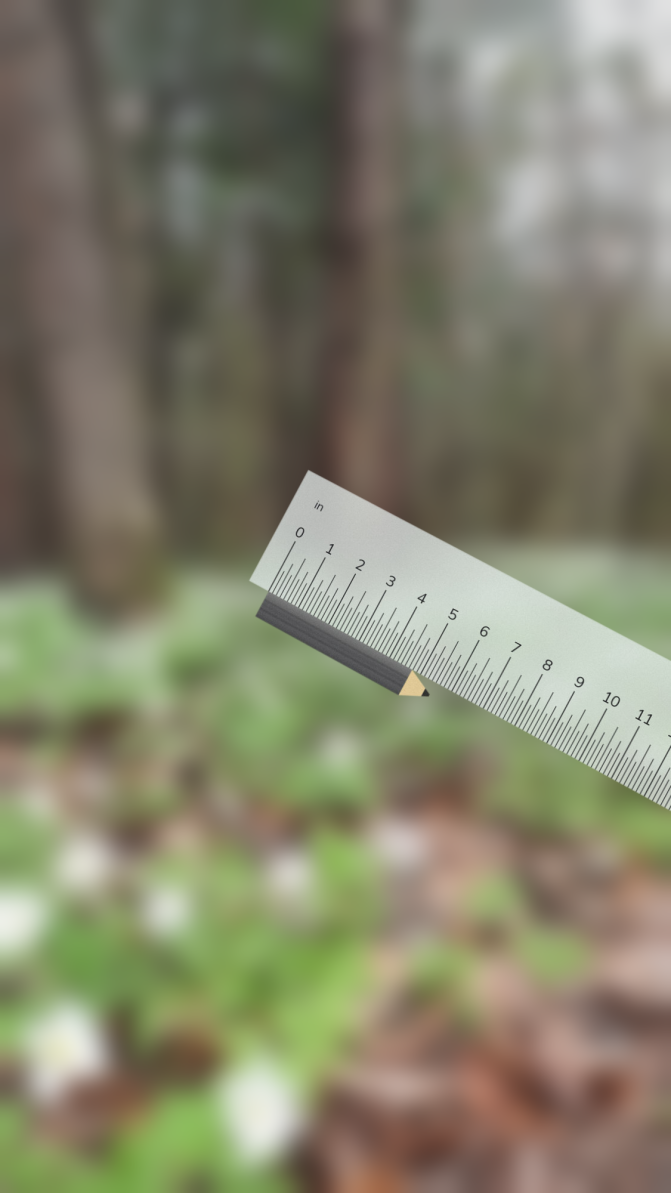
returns 5.5in
